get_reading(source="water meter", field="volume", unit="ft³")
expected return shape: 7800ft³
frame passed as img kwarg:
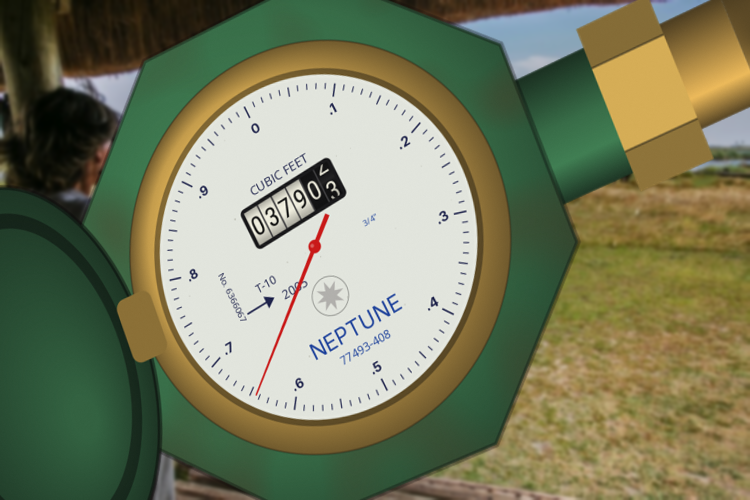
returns 37902.64ft³
